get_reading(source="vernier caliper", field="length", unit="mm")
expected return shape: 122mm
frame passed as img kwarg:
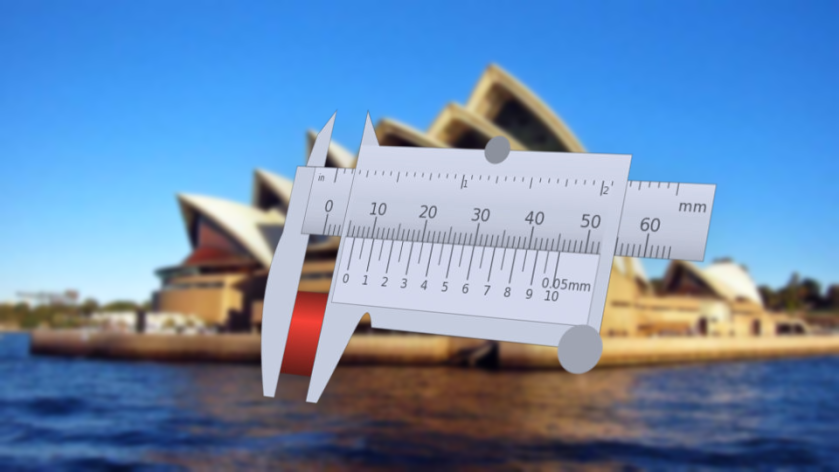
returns 6.5mm
